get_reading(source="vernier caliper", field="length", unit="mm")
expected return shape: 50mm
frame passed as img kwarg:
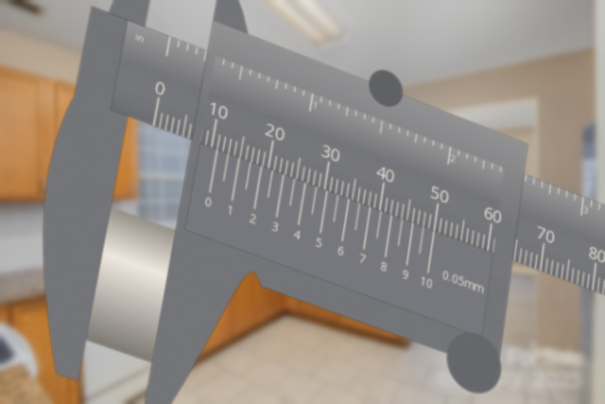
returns 11.0mm
